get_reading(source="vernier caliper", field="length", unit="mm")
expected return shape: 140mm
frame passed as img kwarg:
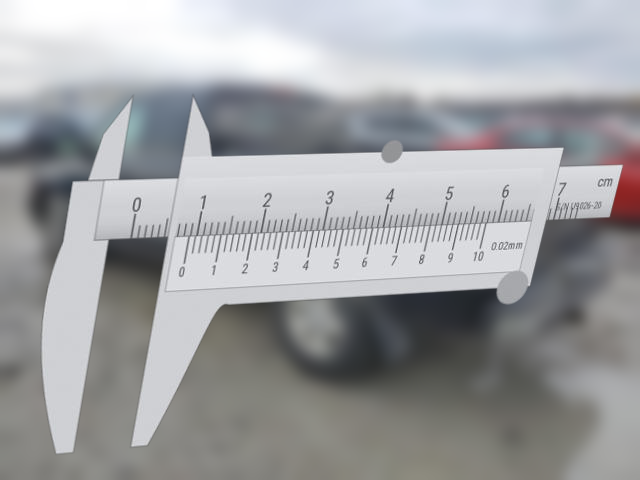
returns 8.8mm
